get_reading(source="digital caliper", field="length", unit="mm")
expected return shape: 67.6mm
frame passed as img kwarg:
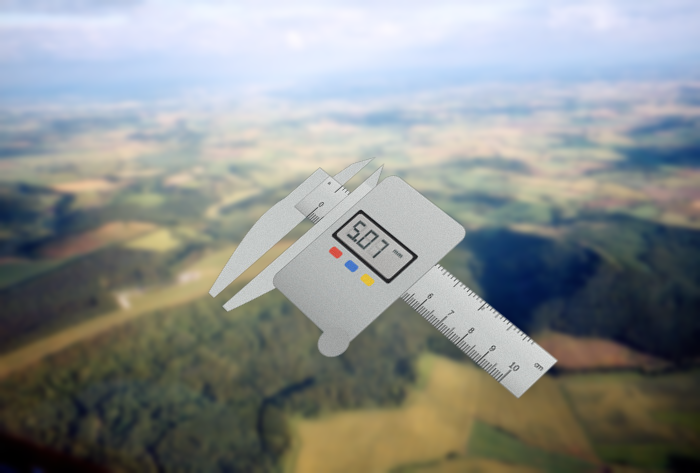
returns 5.07mm
